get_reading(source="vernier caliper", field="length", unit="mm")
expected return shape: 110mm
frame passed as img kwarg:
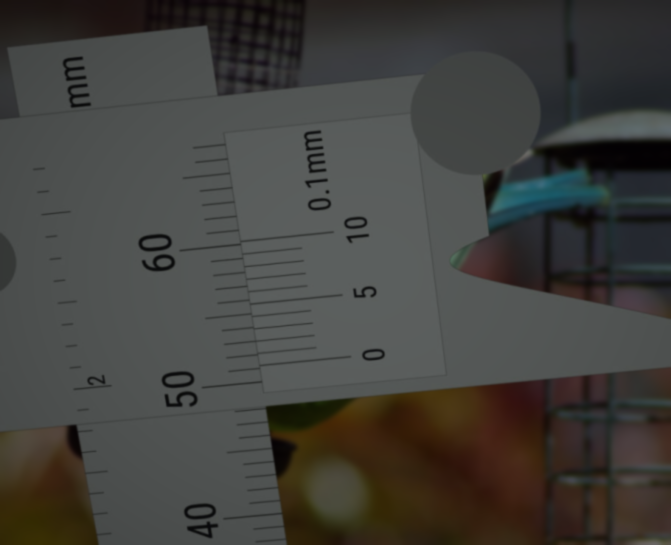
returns 51.2mm
